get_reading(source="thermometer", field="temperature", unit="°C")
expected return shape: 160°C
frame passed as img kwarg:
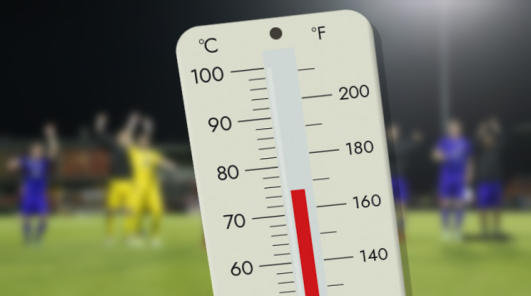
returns 75°C
